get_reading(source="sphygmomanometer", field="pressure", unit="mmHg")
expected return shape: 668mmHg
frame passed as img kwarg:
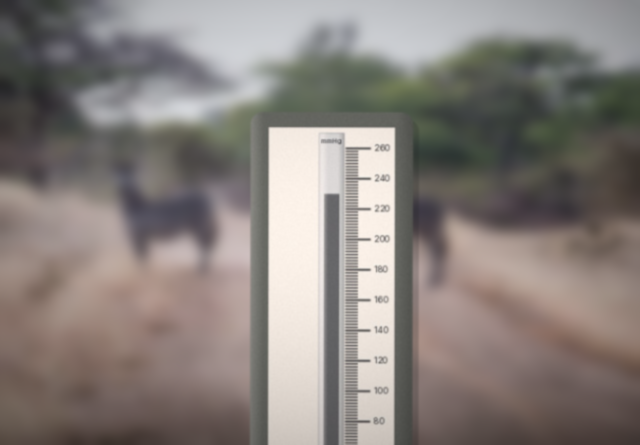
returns 230mmHg
